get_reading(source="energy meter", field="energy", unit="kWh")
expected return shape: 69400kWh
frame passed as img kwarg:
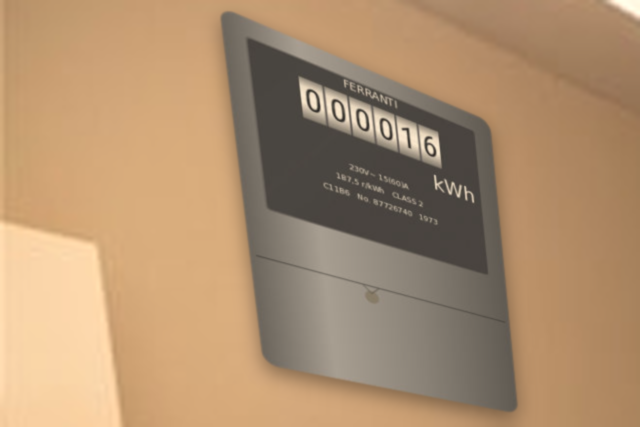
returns 16kWh
